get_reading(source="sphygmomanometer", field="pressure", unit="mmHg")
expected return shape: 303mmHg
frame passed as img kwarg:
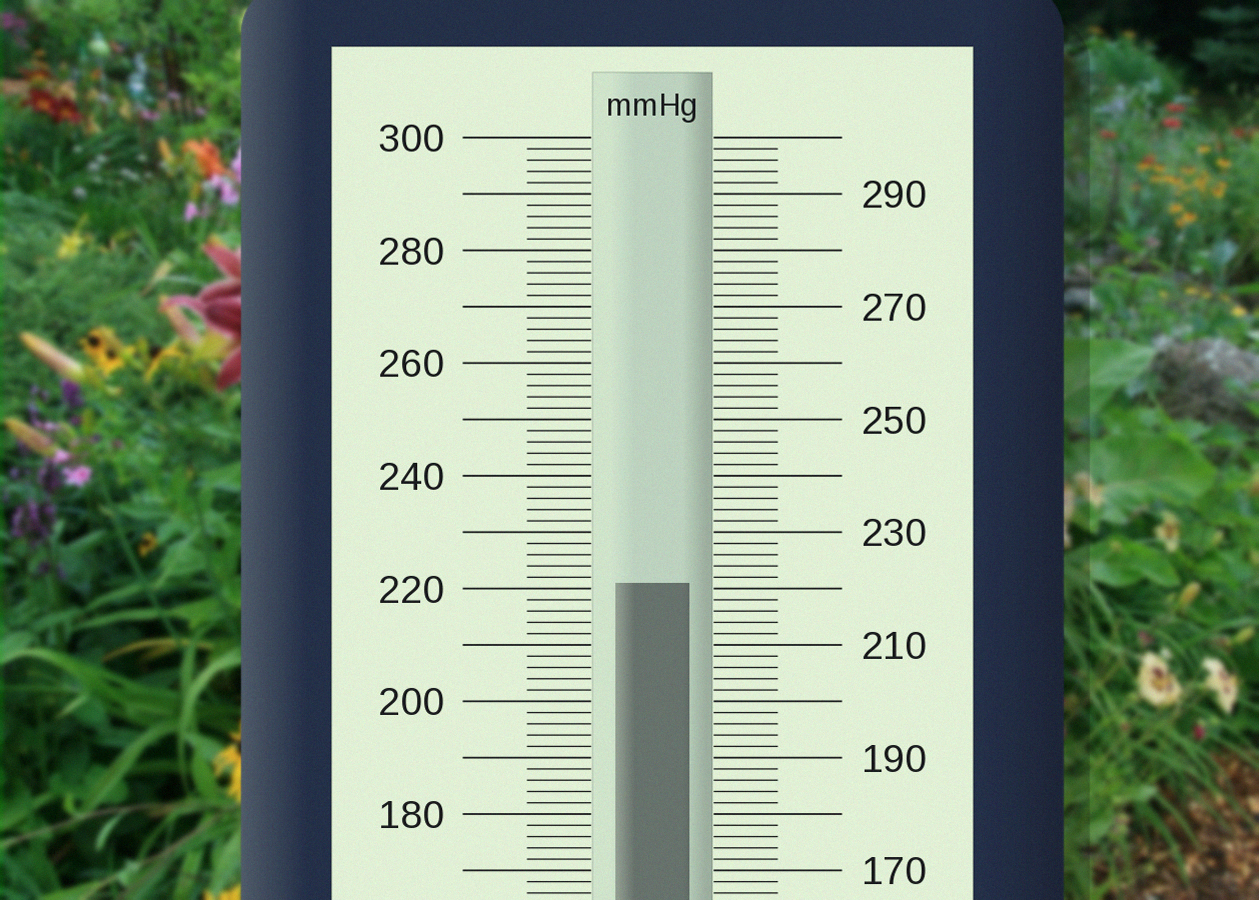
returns 221mmHg
